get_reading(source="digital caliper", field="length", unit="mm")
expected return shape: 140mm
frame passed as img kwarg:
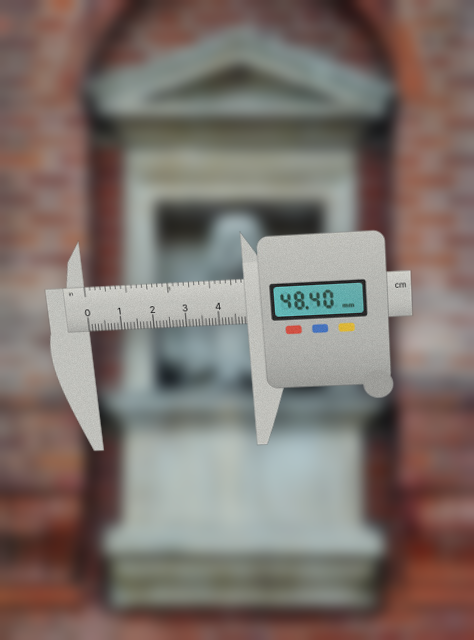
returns 48.40mm
